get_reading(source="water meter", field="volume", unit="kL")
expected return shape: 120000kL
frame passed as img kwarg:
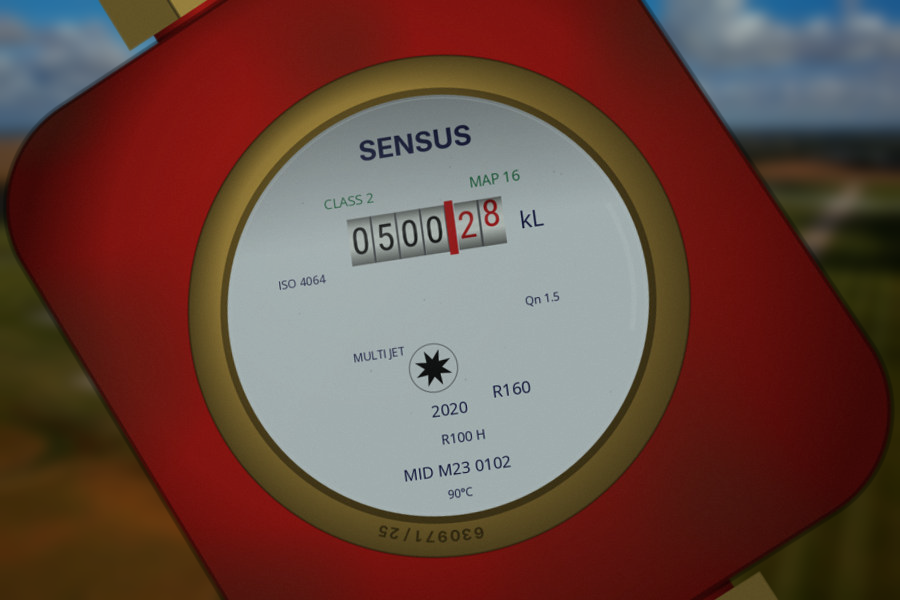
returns 500.28kL
